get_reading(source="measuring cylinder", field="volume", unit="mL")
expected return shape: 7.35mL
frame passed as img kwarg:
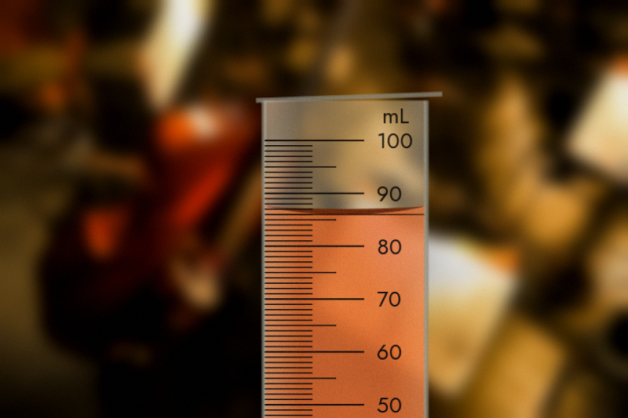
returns 86mL
